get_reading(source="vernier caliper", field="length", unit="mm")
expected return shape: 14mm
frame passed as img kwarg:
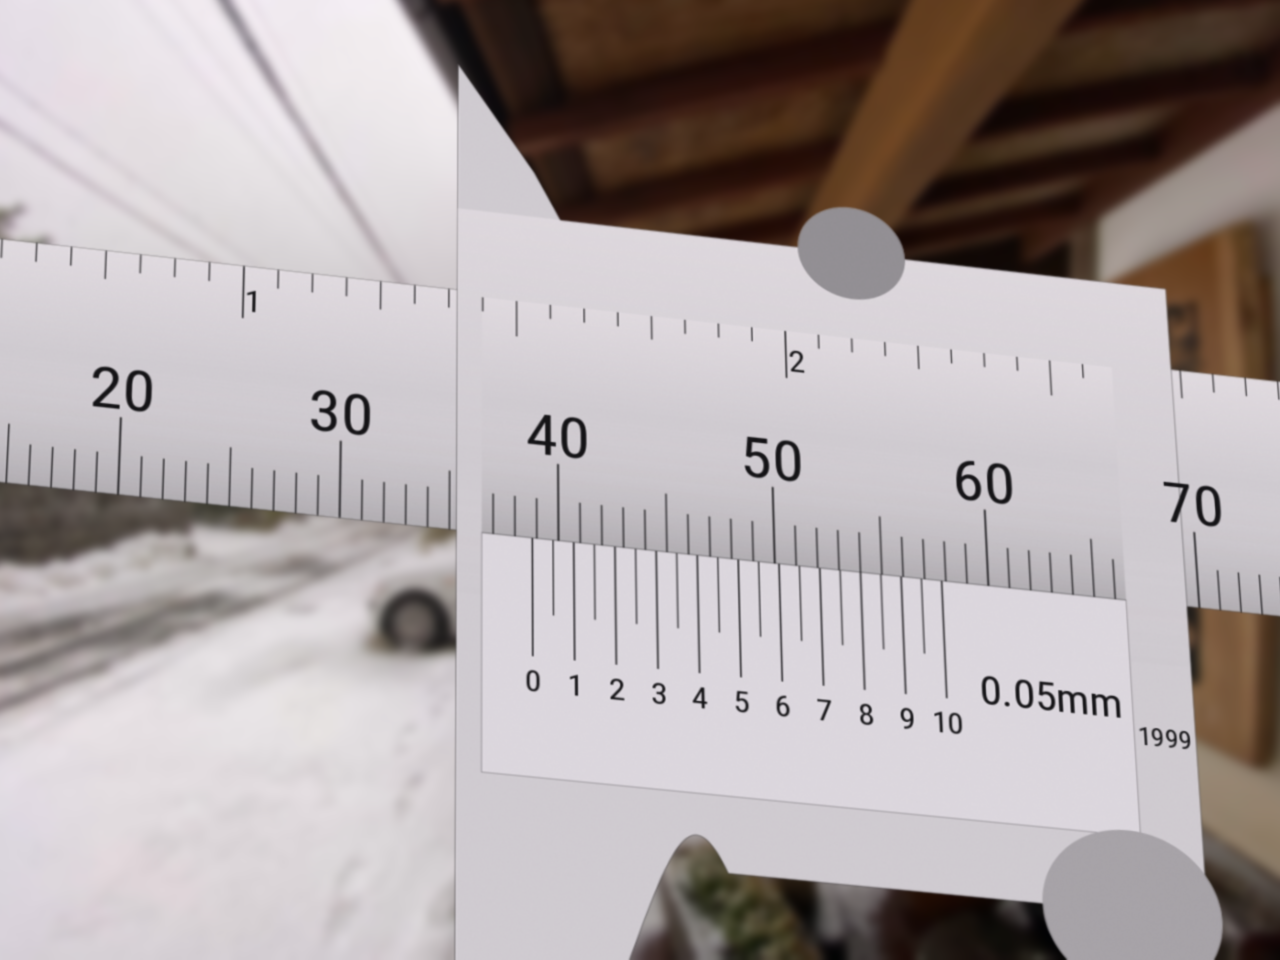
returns 38.8mm
